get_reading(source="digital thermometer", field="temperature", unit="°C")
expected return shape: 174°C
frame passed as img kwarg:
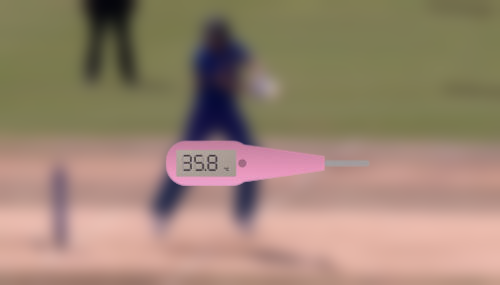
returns 35.8°C
